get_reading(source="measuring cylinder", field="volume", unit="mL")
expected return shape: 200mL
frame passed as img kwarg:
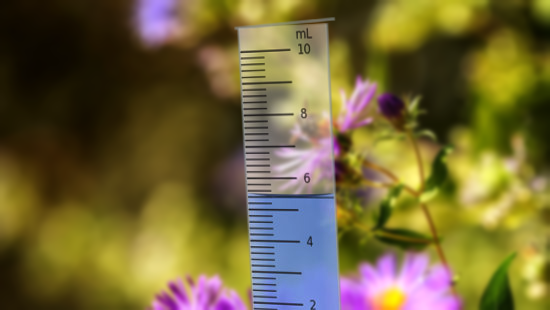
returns 5.4mL
